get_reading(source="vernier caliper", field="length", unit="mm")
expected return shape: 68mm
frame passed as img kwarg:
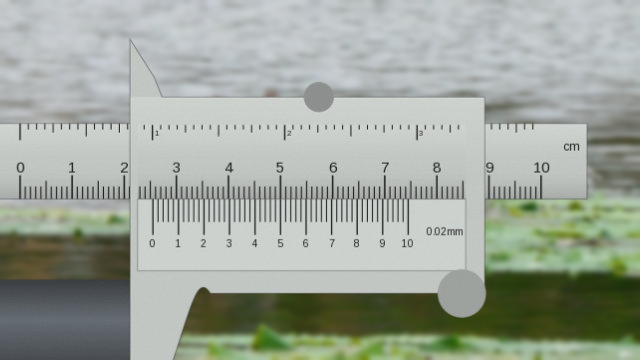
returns 25.5mm
